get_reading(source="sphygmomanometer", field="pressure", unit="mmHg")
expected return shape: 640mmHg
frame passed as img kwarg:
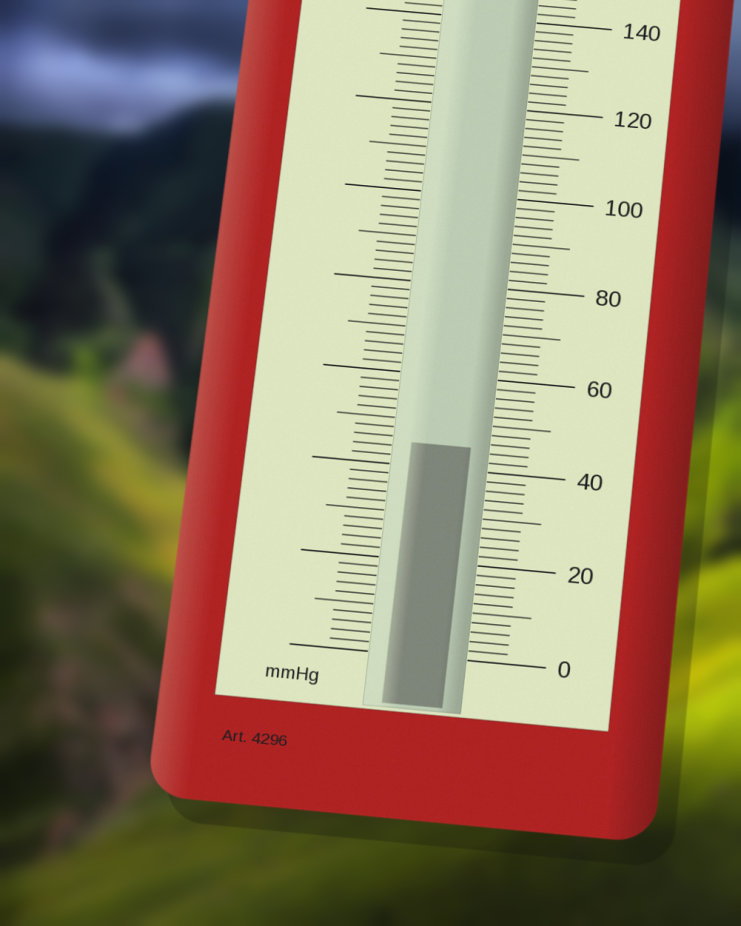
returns 45mmHg
